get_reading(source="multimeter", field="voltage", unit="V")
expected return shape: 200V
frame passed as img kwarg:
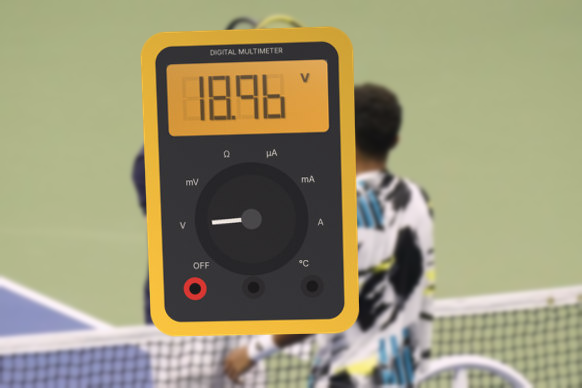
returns 18.96V
